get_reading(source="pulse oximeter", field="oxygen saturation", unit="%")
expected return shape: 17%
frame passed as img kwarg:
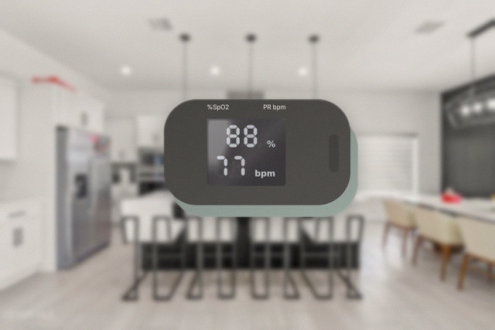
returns 88%
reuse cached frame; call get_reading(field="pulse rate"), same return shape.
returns 77bpm
